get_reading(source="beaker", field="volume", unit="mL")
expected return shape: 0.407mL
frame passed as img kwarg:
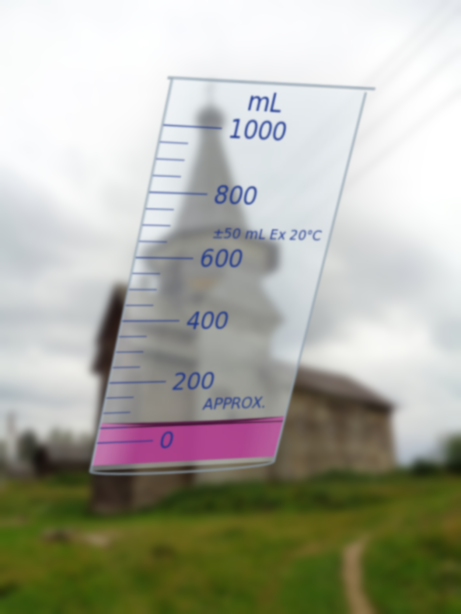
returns 50mL
